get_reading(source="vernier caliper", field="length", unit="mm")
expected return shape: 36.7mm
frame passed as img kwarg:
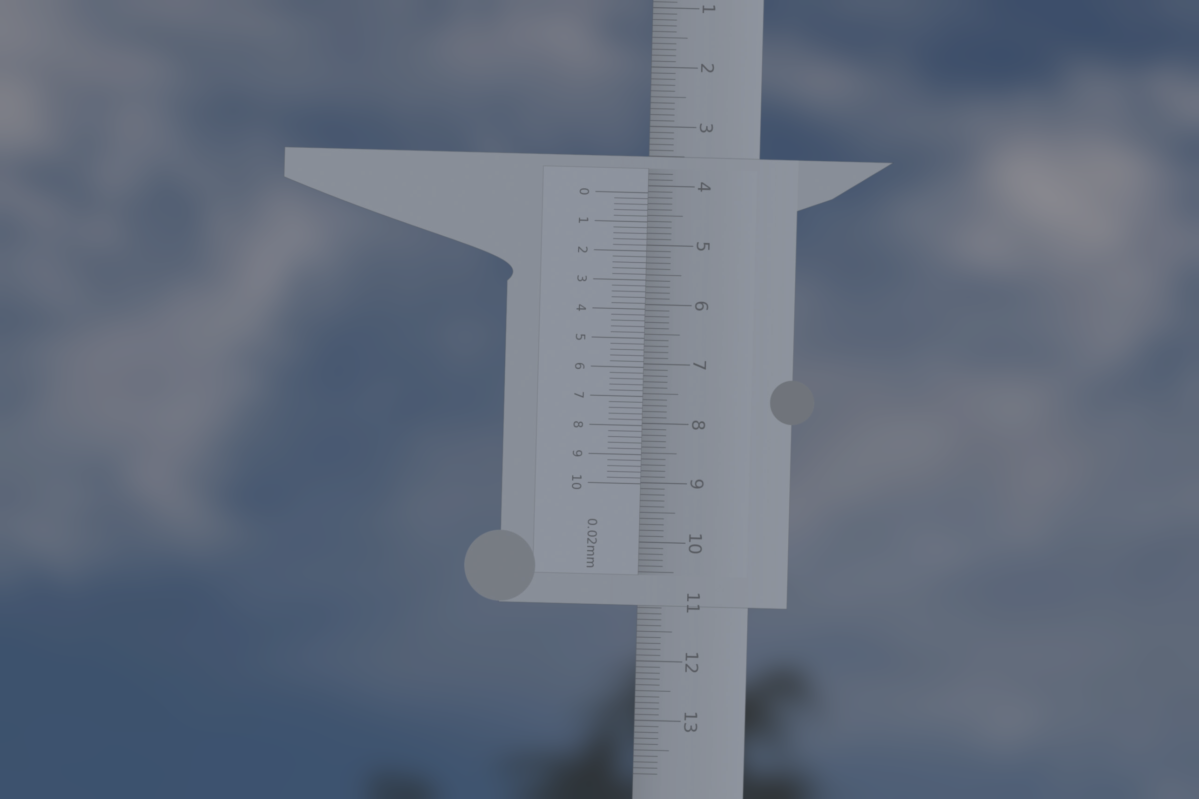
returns 41.2mm
